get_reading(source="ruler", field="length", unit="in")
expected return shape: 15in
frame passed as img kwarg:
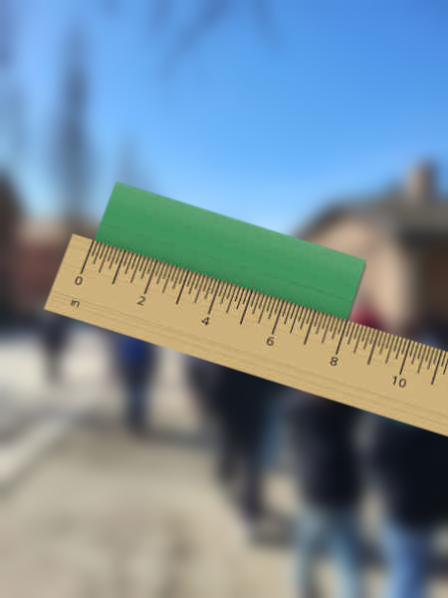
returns 8in
